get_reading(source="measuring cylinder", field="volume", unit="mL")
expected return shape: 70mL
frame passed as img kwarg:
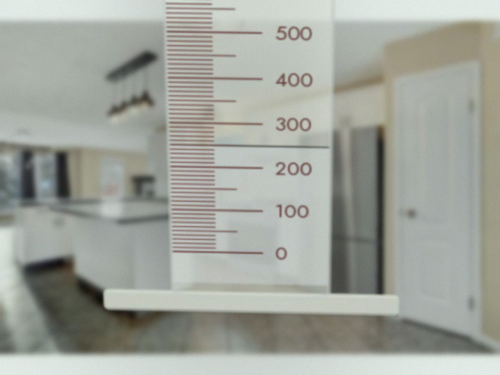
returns 250mL
